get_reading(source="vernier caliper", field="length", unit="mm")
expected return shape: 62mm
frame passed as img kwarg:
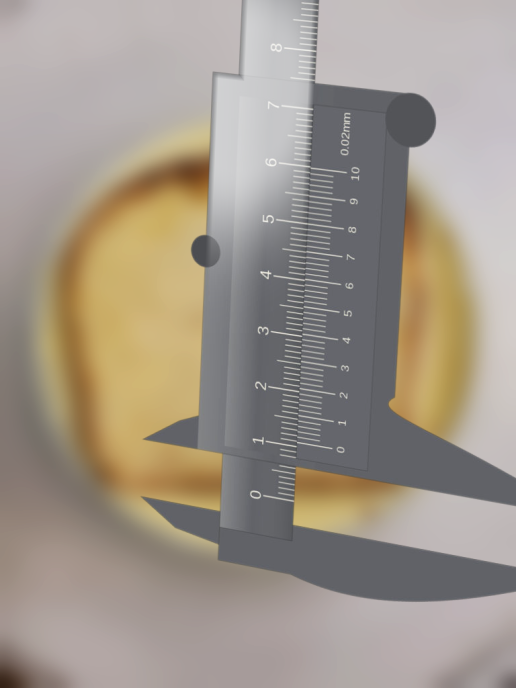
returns 10.8mm
